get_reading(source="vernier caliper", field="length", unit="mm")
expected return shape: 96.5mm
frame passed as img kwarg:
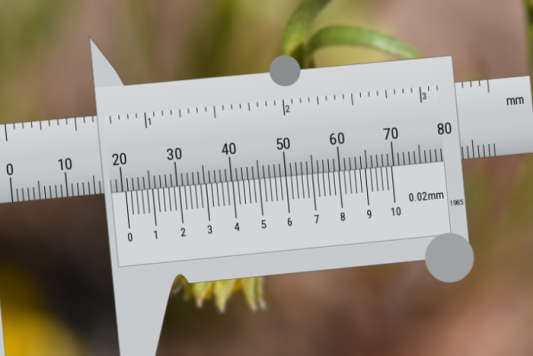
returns 20.6mm
